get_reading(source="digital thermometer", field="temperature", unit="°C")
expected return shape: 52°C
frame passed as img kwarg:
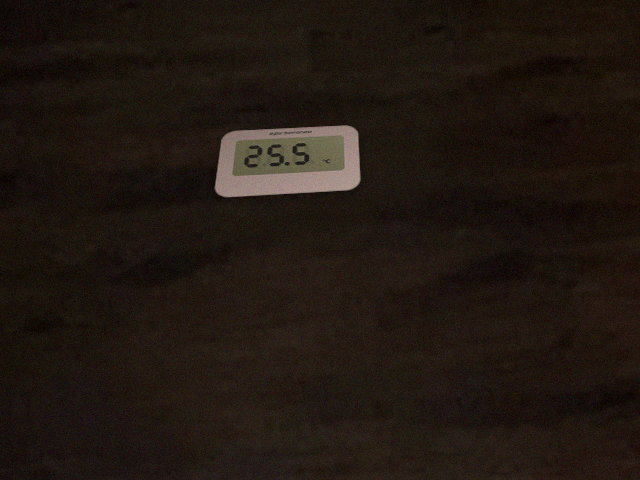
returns 25.5°C
